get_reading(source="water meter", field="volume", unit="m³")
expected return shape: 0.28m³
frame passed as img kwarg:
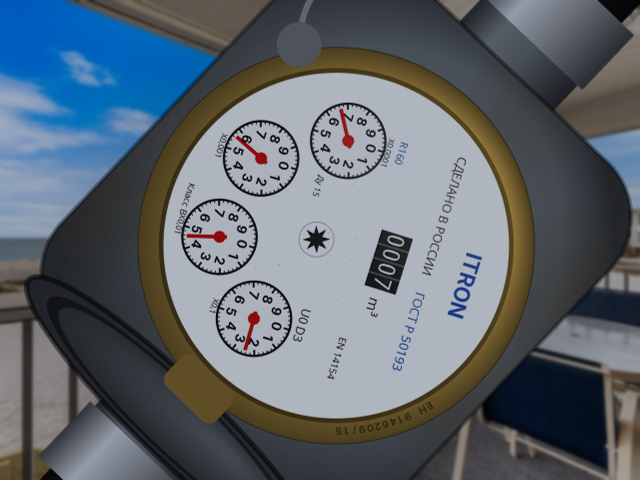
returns 7.2456m³
